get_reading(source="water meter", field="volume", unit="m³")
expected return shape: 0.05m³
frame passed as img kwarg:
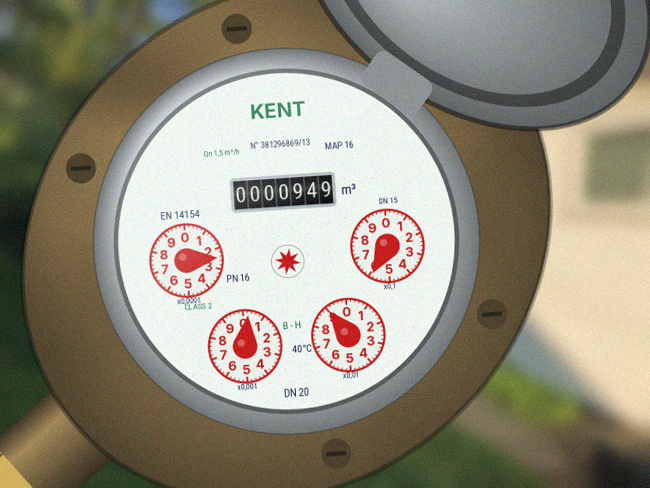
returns 949.5902m³
